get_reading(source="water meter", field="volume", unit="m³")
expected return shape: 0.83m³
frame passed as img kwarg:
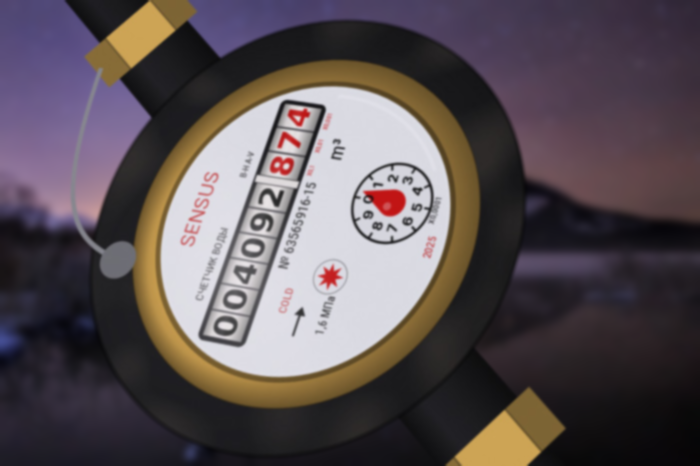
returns 4092.8740m³
